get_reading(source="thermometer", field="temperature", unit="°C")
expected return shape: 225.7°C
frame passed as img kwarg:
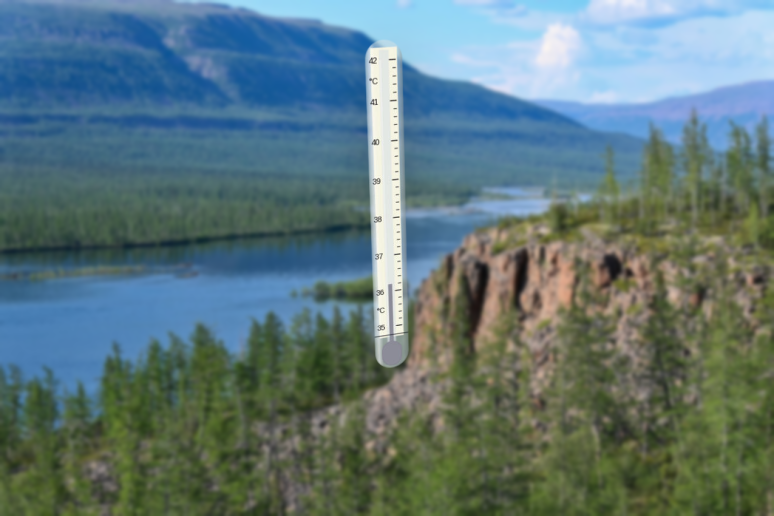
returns 36.2°C
